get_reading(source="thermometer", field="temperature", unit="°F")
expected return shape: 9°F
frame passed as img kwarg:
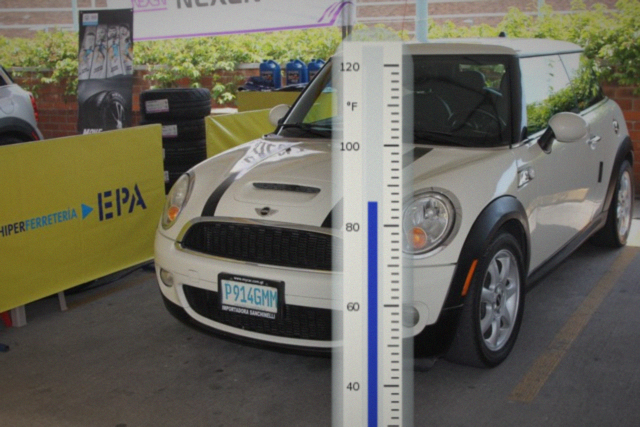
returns 86°F
